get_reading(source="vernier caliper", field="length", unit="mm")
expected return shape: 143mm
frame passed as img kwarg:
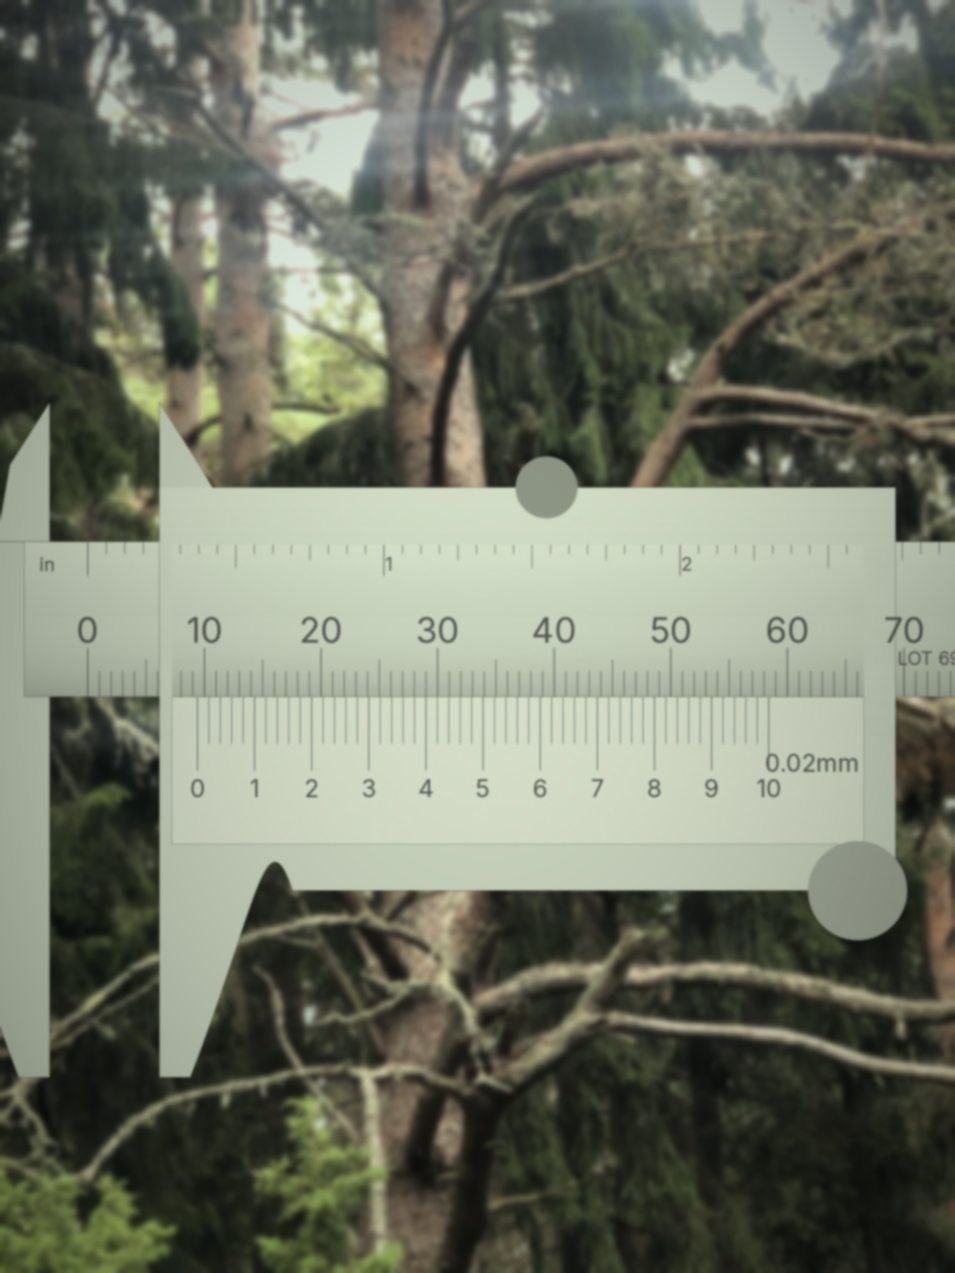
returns 9.4mm
